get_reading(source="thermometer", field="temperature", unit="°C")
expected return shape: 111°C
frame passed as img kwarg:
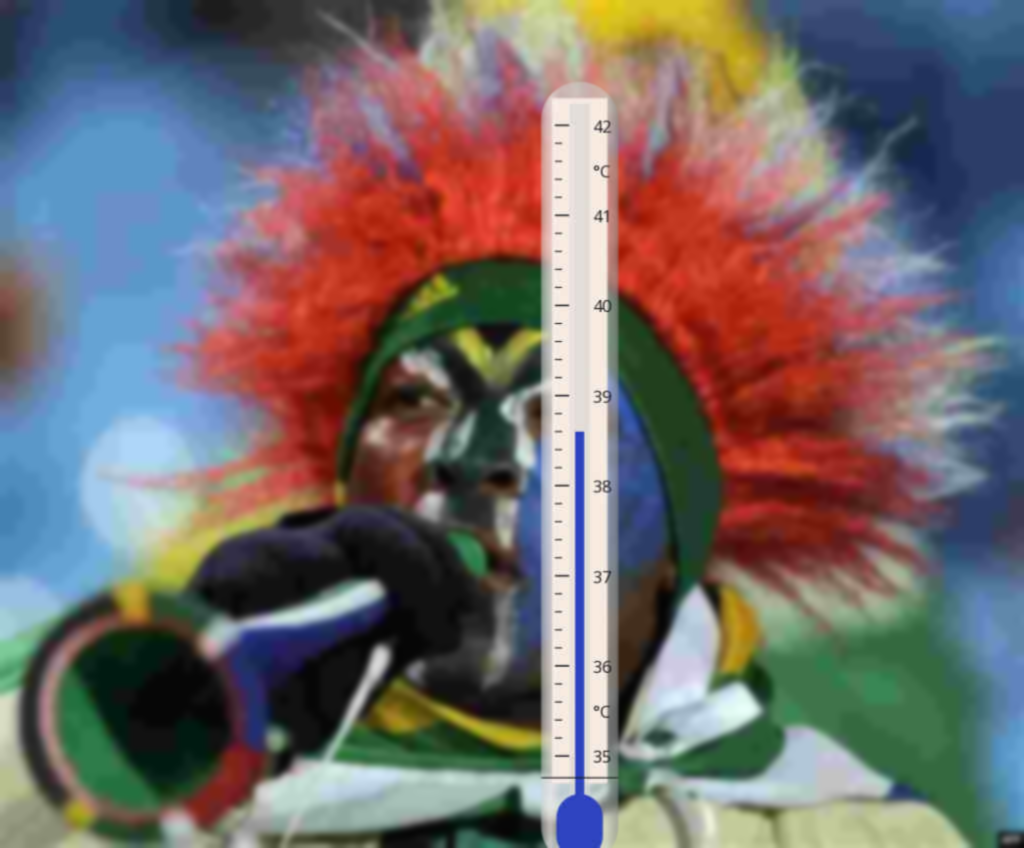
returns 38.6°C
